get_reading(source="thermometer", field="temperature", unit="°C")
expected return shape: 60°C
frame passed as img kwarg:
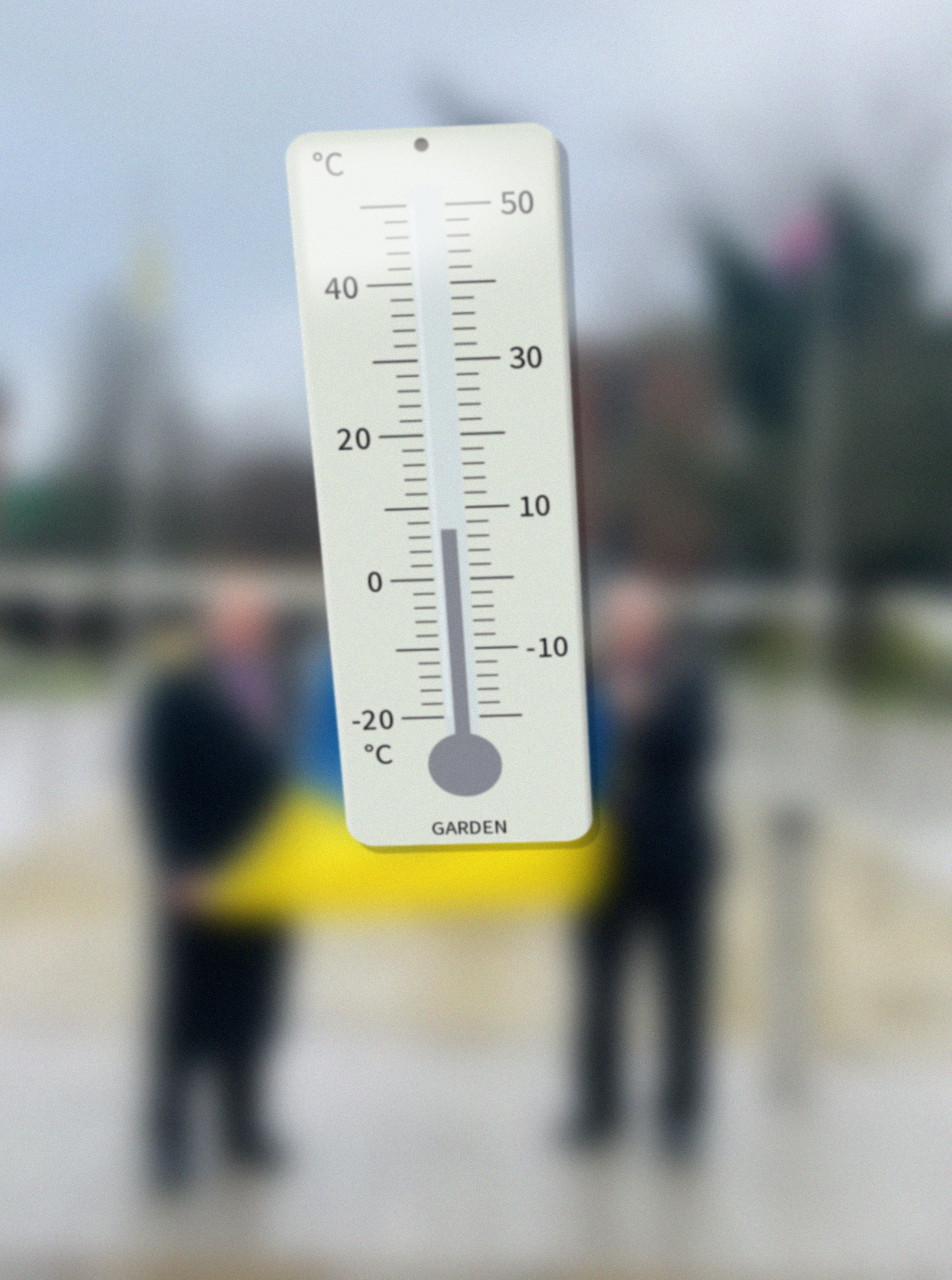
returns 7°C
